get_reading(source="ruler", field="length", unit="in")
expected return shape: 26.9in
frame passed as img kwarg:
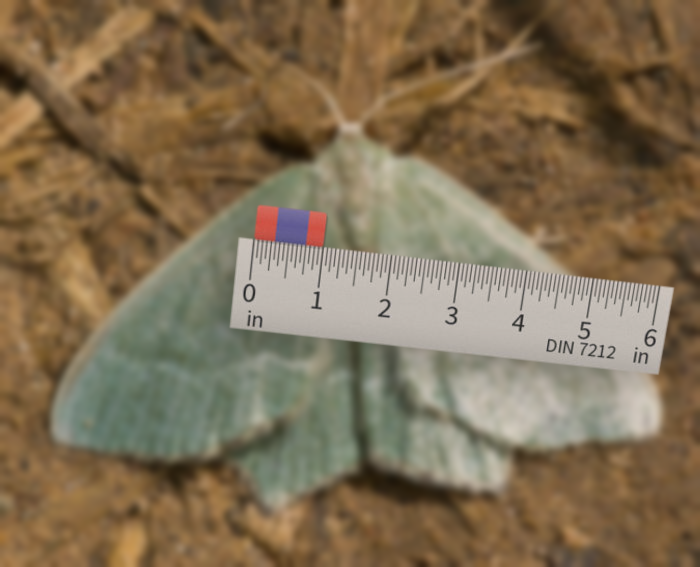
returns 1in
